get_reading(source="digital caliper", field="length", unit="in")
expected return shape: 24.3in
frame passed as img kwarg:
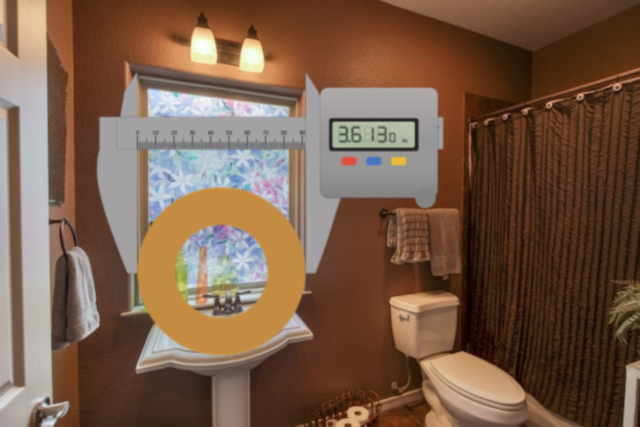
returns 3.6130in
